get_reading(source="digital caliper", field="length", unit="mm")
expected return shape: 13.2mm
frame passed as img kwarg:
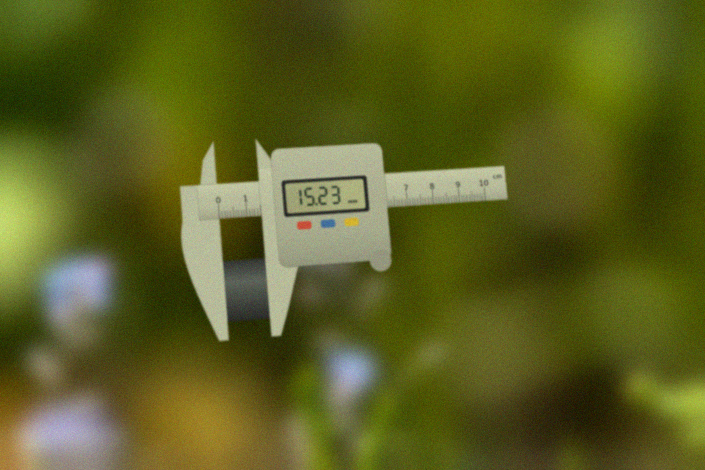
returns 15.23mm
